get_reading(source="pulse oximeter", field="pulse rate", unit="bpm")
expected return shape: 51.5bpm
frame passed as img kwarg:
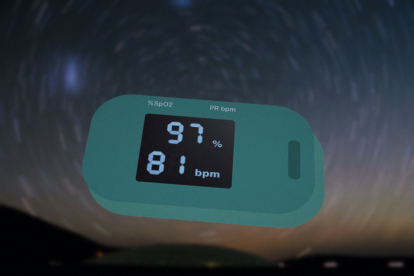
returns 81bpm
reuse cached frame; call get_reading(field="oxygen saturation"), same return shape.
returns 97%
